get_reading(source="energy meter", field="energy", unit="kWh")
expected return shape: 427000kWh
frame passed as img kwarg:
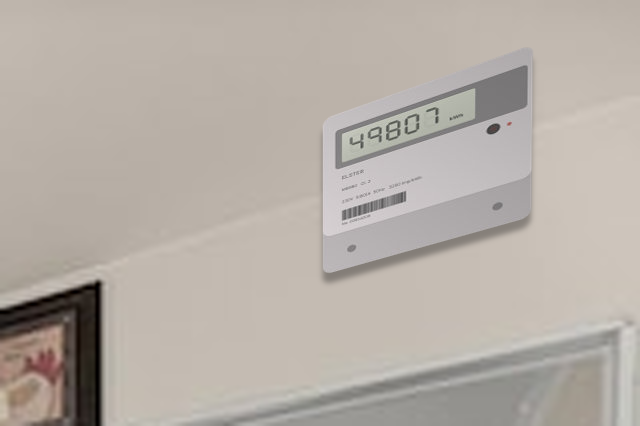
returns 49807kWh
